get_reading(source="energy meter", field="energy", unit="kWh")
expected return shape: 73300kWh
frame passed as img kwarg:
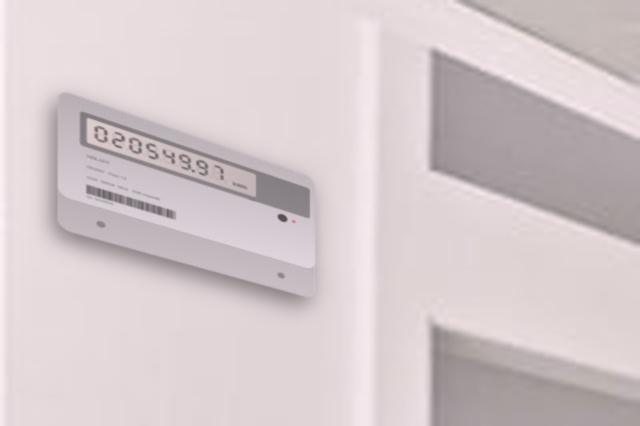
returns 20549.97kWh
